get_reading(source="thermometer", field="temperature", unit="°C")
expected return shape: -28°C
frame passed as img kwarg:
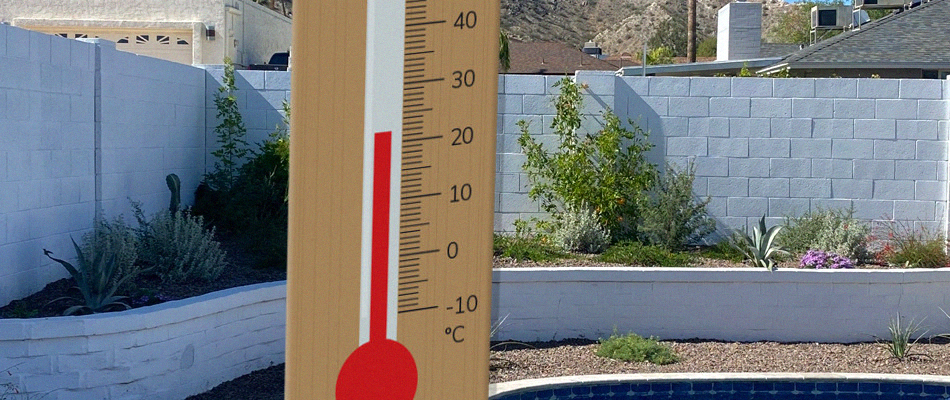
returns 22°C
